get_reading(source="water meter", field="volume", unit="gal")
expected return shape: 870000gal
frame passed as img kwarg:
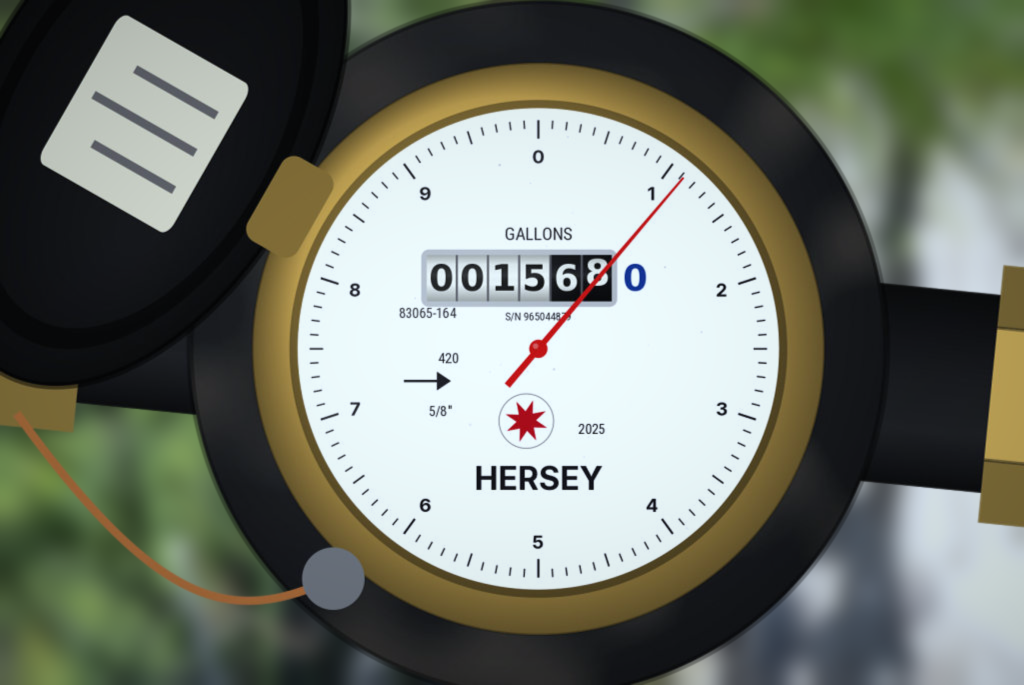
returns 15681.1gal
